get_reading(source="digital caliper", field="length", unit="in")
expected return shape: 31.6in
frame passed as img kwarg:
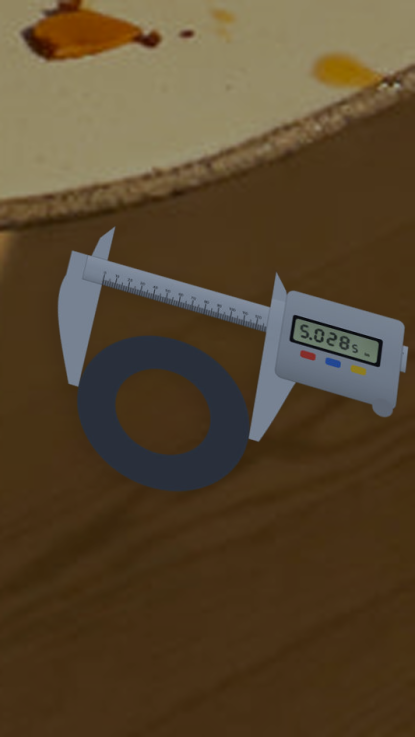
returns 5.0285in
